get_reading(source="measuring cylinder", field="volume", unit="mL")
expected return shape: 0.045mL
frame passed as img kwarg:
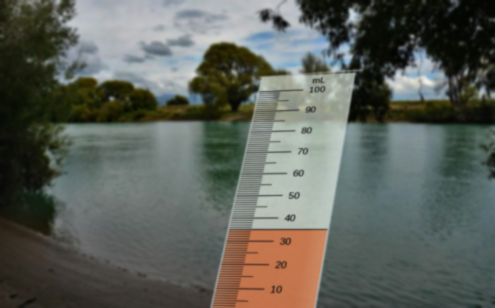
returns 35mL
